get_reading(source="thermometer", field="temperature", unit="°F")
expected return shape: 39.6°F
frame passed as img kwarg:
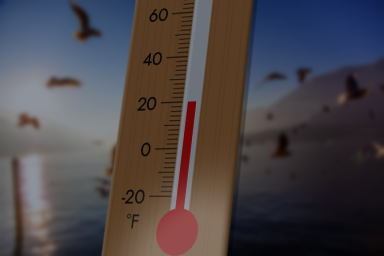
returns 20°F
